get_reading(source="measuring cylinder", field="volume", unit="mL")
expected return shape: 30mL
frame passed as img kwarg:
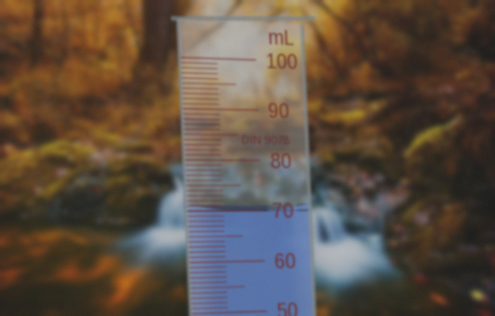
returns 70mL
